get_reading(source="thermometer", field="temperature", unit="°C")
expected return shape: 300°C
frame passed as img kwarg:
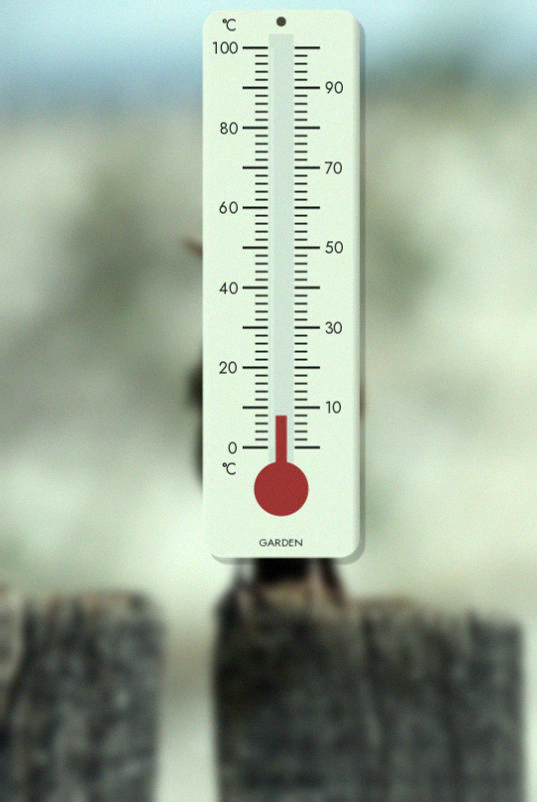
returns 8°C
